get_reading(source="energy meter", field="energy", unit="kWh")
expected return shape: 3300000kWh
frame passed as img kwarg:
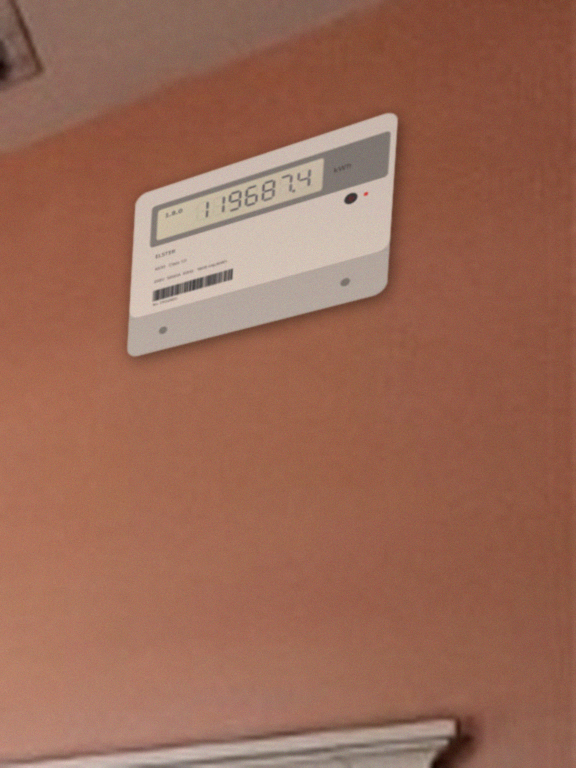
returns 119687.4kWh
